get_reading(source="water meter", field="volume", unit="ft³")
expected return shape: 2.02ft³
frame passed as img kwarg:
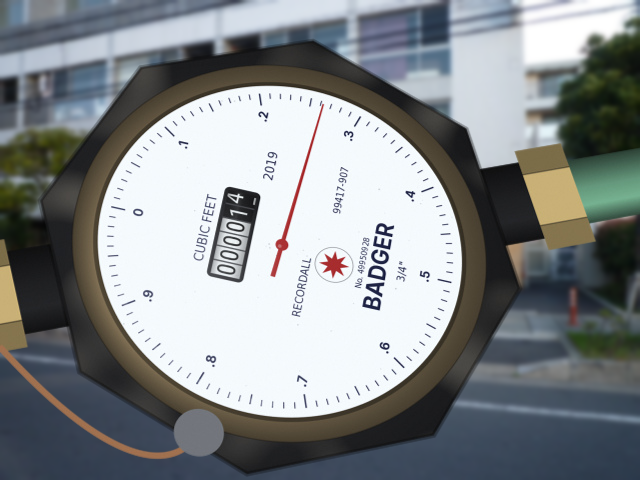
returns 14.26ft³
